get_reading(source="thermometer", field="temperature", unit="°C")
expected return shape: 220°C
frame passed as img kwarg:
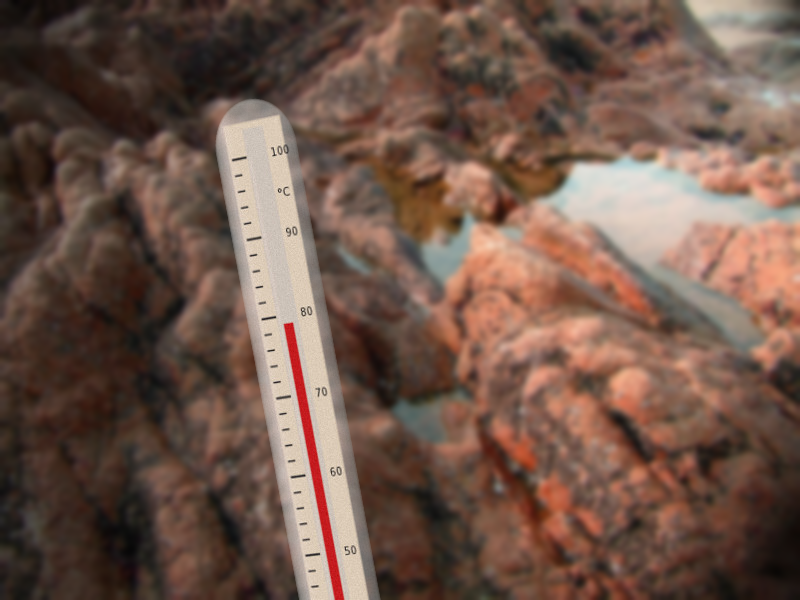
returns 79°C
